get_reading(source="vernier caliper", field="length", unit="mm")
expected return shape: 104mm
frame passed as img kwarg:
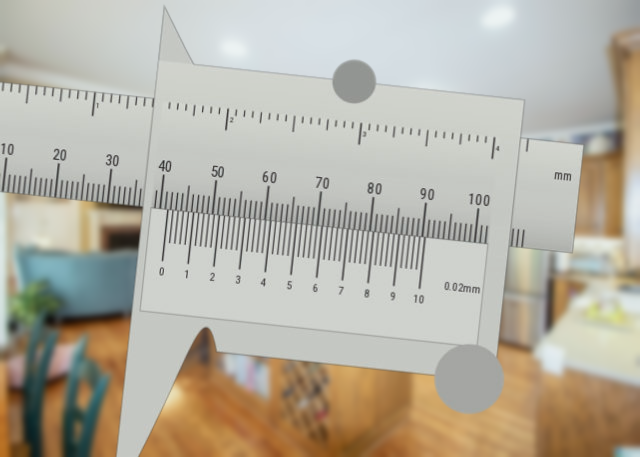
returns 41.5mm
